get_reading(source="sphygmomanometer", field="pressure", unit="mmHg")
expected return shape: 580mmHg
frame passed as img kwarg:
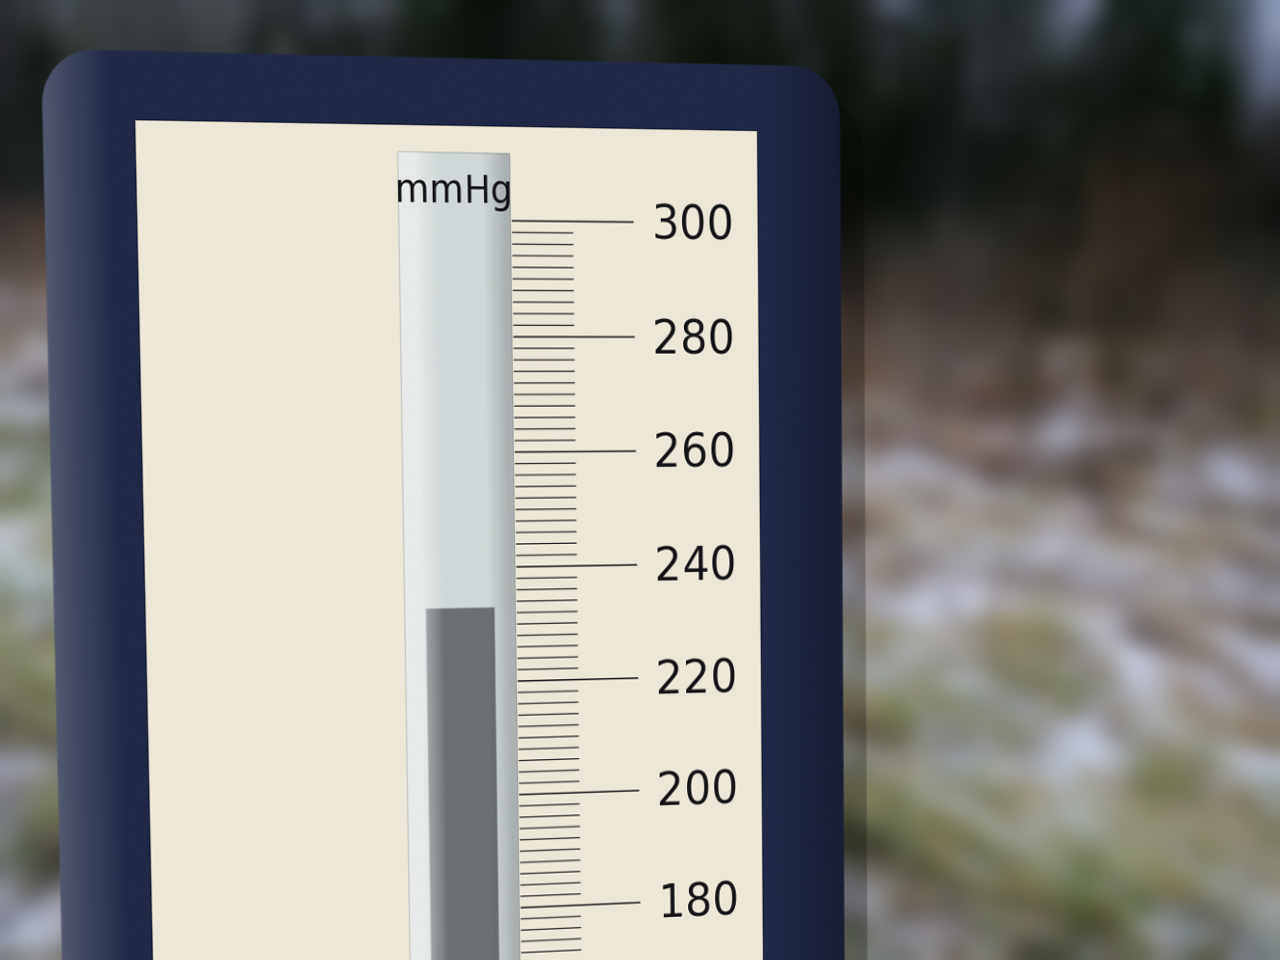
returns 233mmHg
